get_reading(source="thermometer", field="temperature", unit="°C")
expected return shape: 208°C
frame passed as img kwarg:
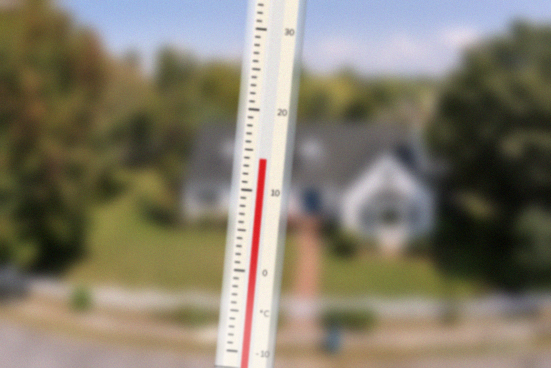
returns 14°C
